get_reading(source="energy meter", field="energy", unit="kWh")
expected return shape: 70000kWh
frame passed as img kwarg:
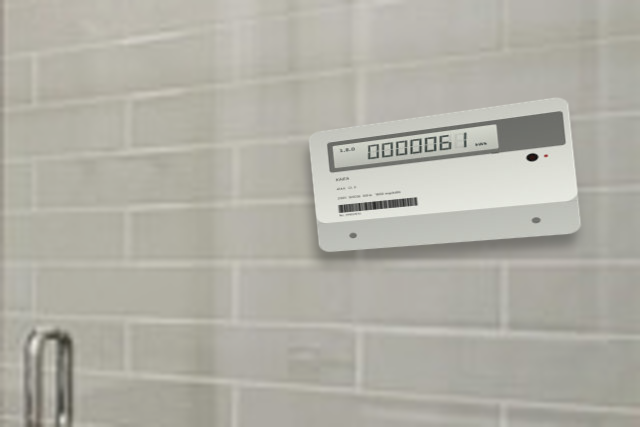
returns 61kWh
